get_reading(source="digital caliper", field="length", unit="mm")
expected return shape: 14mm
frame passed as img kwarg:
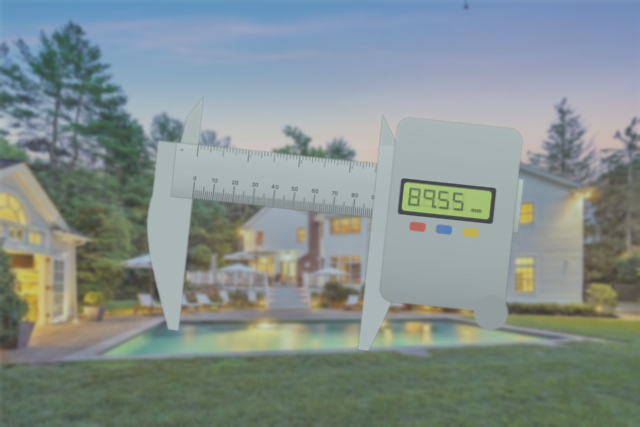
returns 89.55mm
